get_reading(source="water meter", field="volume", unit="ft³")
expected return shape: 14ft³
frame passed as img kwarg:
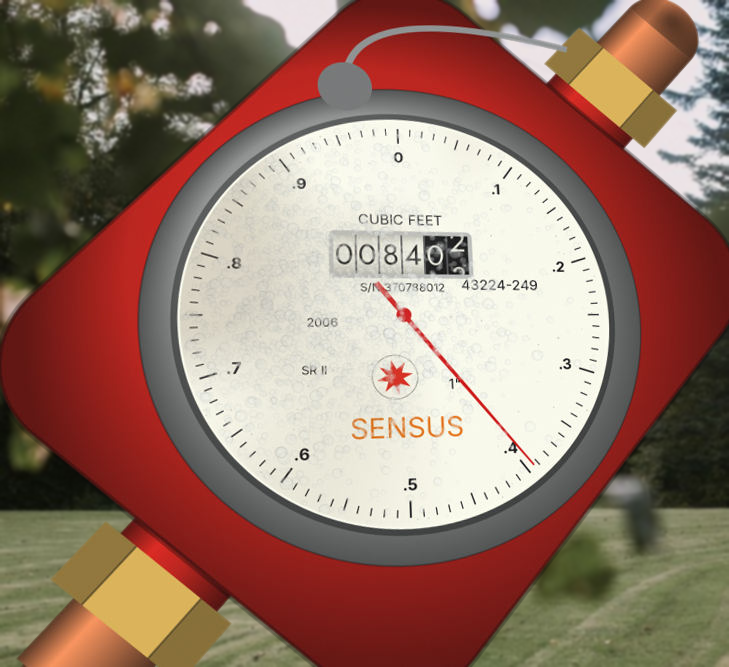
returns 8402.39ft³
